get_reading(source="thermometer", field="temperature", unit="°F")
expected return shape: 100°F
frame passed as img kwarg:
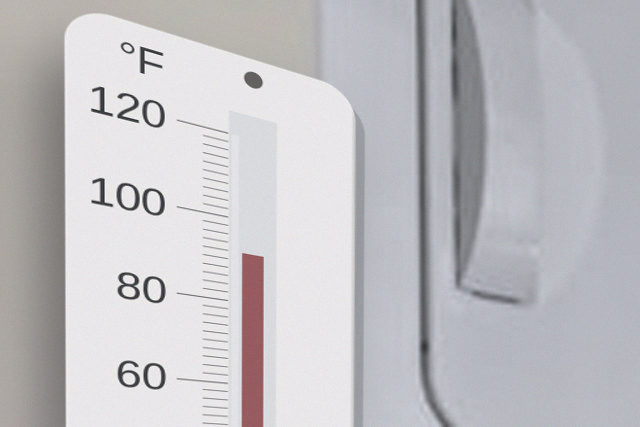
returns 92°F
